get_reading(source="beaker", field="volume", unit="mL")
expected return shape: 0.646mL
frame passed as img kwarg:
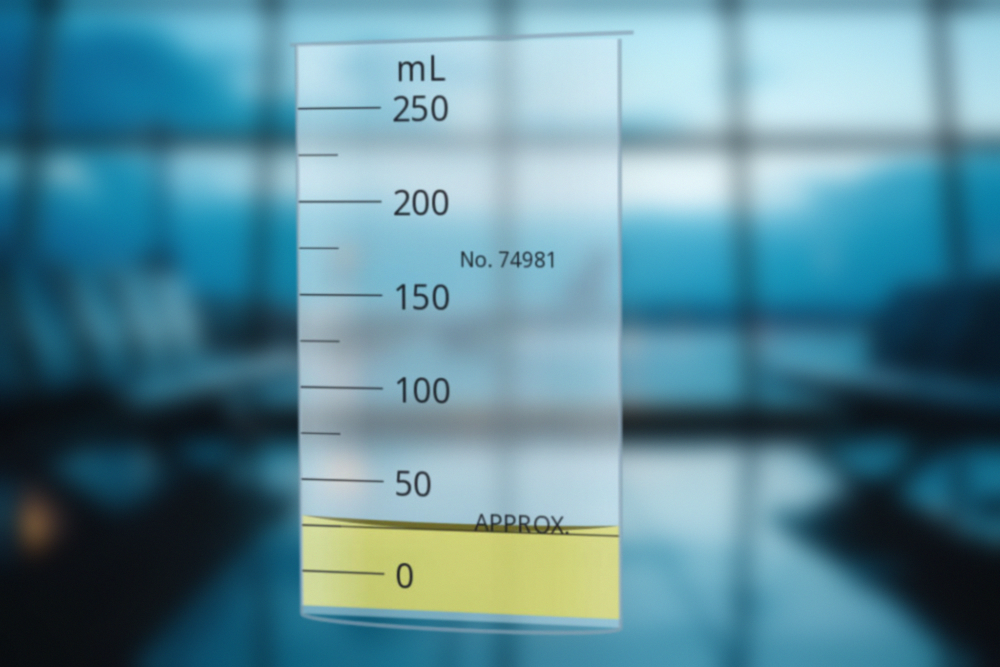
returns 25mL
